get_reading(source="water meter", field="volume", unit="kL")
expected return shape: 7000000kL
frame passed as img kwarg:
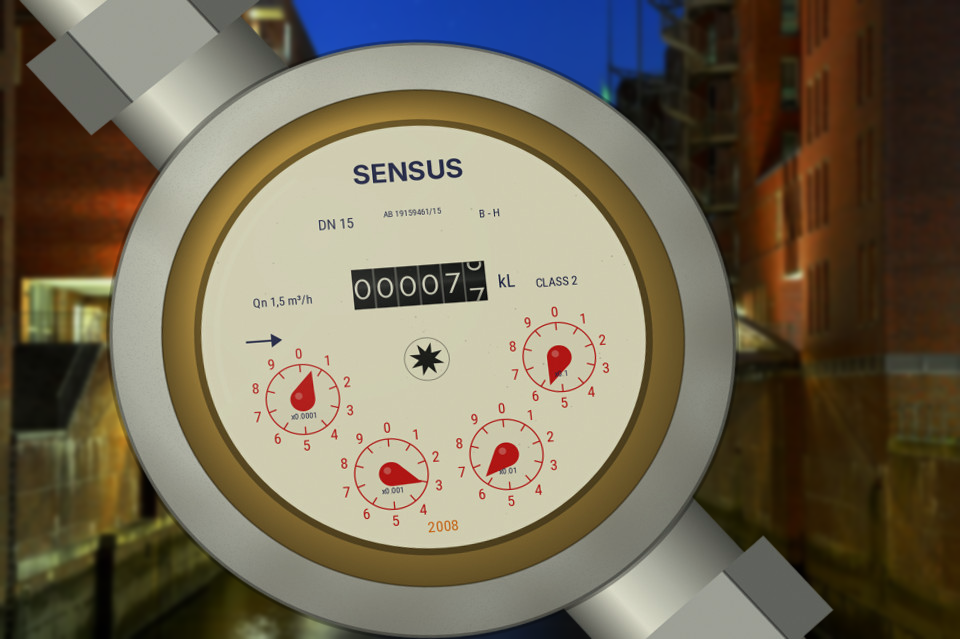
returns 76.5630kL
